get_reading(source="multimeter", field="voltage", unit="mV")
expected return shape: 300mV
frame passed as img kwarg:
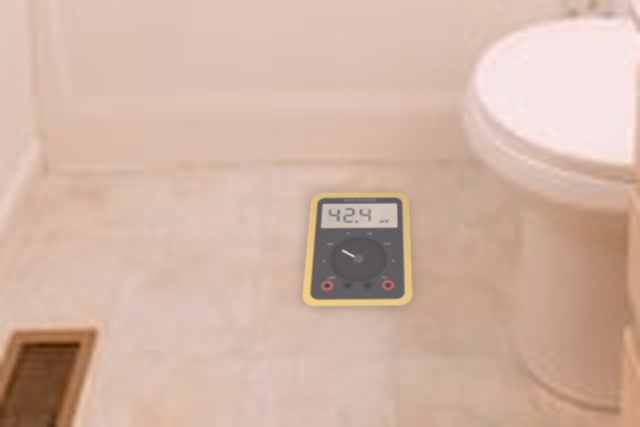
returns 42.4mV
